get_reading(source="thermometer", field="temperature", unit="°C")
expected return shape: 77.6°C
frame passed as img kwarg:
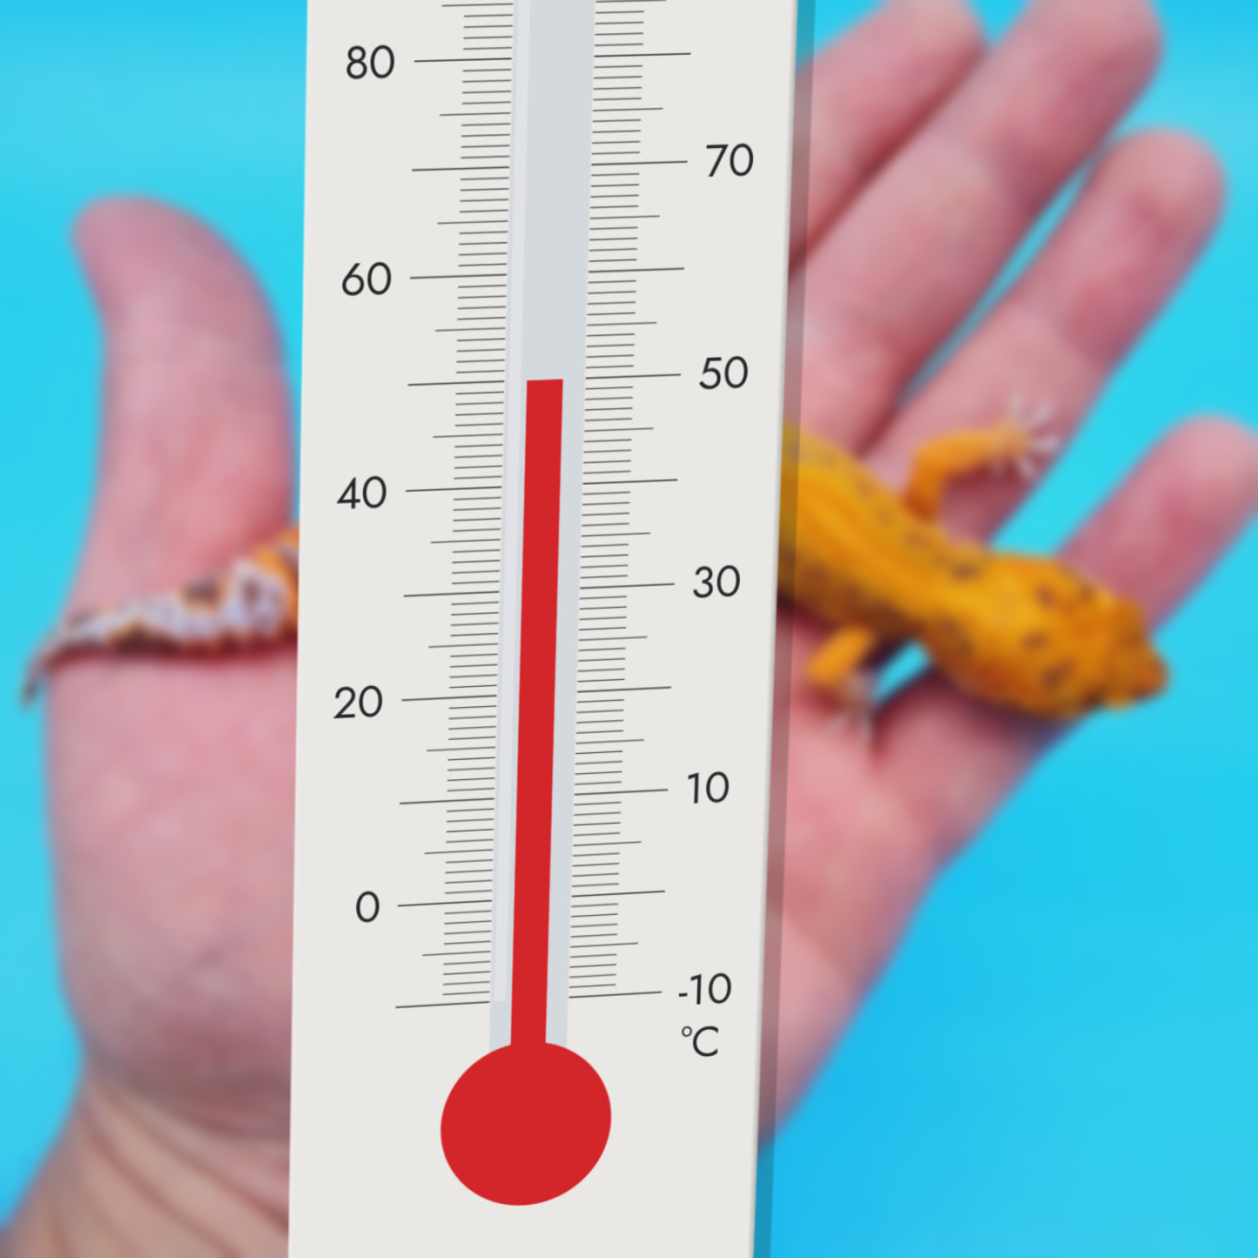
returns 50°C
